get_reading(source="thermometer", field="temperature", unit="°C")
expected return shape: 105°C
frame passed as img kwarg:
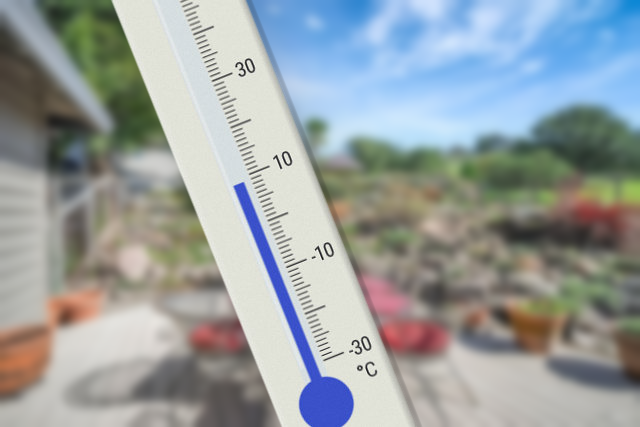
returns 9°C
